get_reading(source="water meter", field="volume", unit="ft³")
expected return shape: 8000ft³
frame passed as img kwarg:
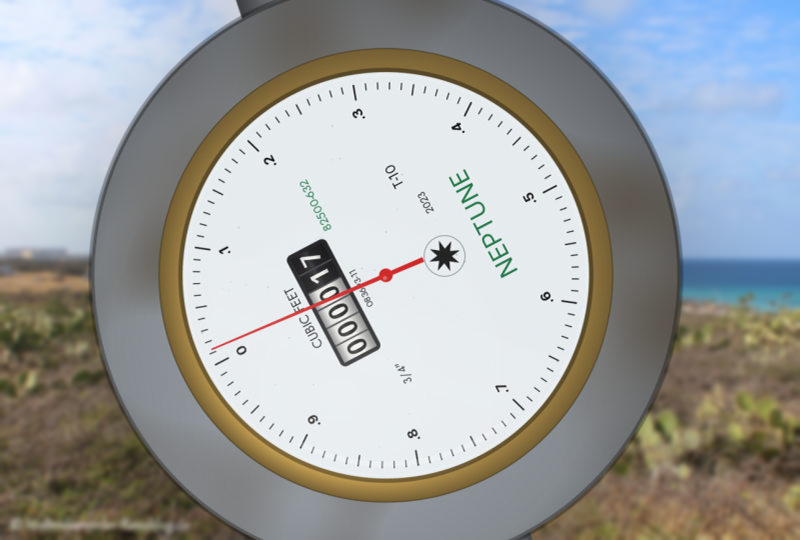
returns 17.01ft³
